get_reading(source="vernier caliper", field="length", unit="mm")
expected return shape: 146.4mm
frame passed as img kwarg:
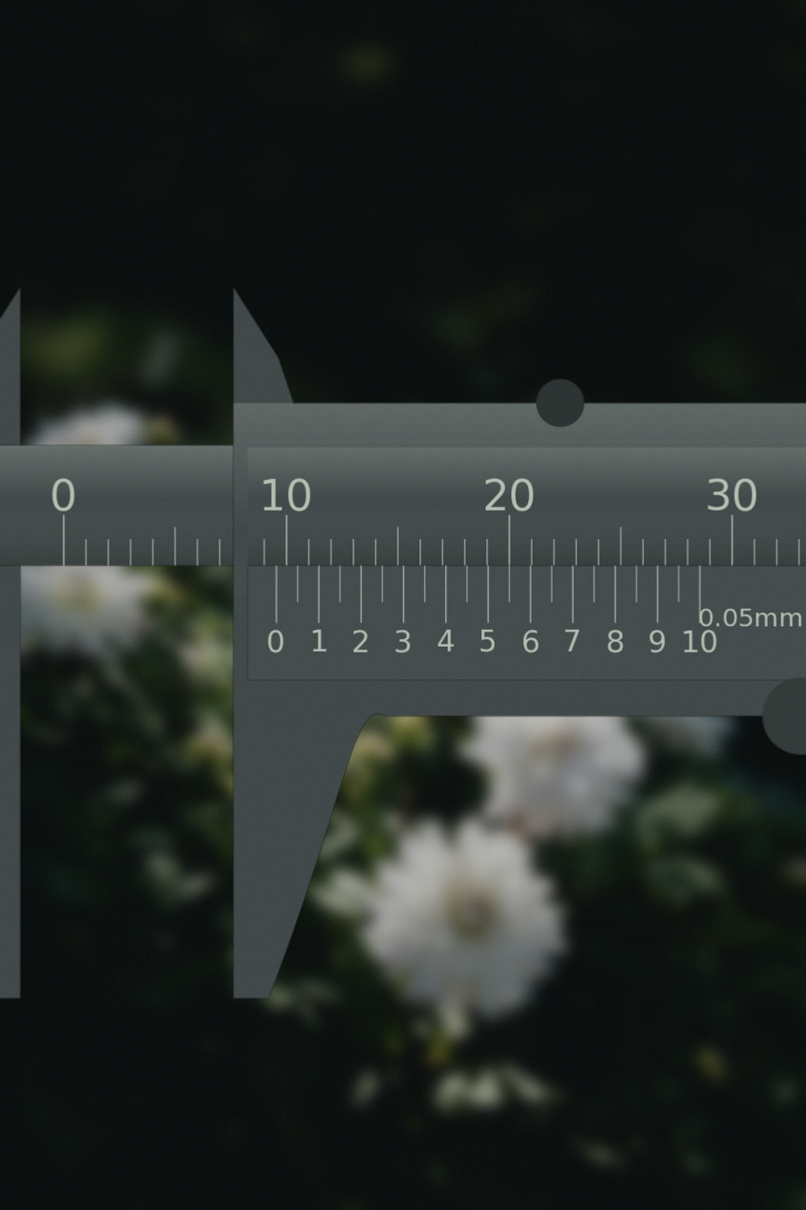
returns 9.55mm
